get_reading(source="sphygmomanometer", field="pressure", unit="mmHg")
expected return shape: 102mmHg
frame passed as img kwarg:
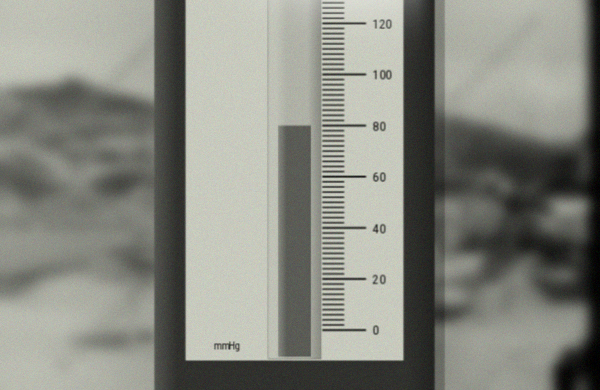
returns 80mmHg
